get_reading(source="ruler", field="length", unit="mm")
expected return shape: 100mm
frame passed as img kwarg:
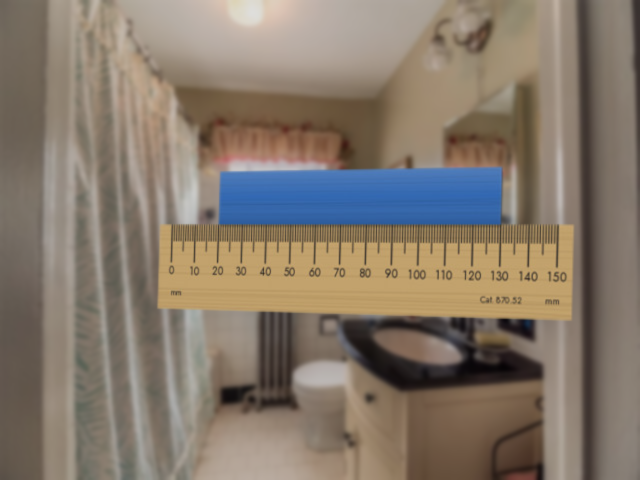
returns 110mm
